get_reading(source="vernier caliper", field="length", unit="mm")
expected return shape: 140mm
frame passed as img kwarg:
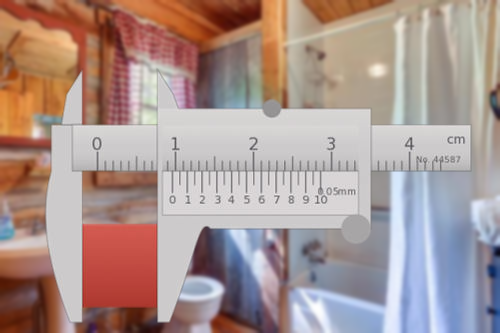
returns 9.6mm
